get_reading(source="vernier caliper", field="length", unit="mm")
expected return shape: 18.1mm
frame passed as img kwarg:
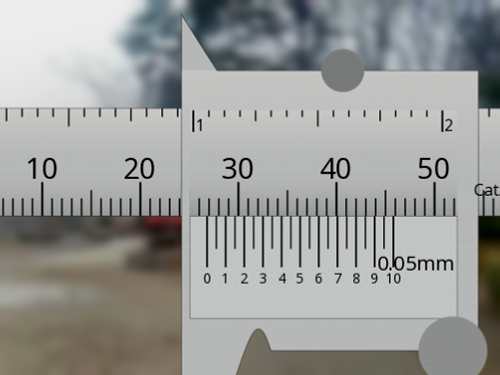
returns 26.8mm
